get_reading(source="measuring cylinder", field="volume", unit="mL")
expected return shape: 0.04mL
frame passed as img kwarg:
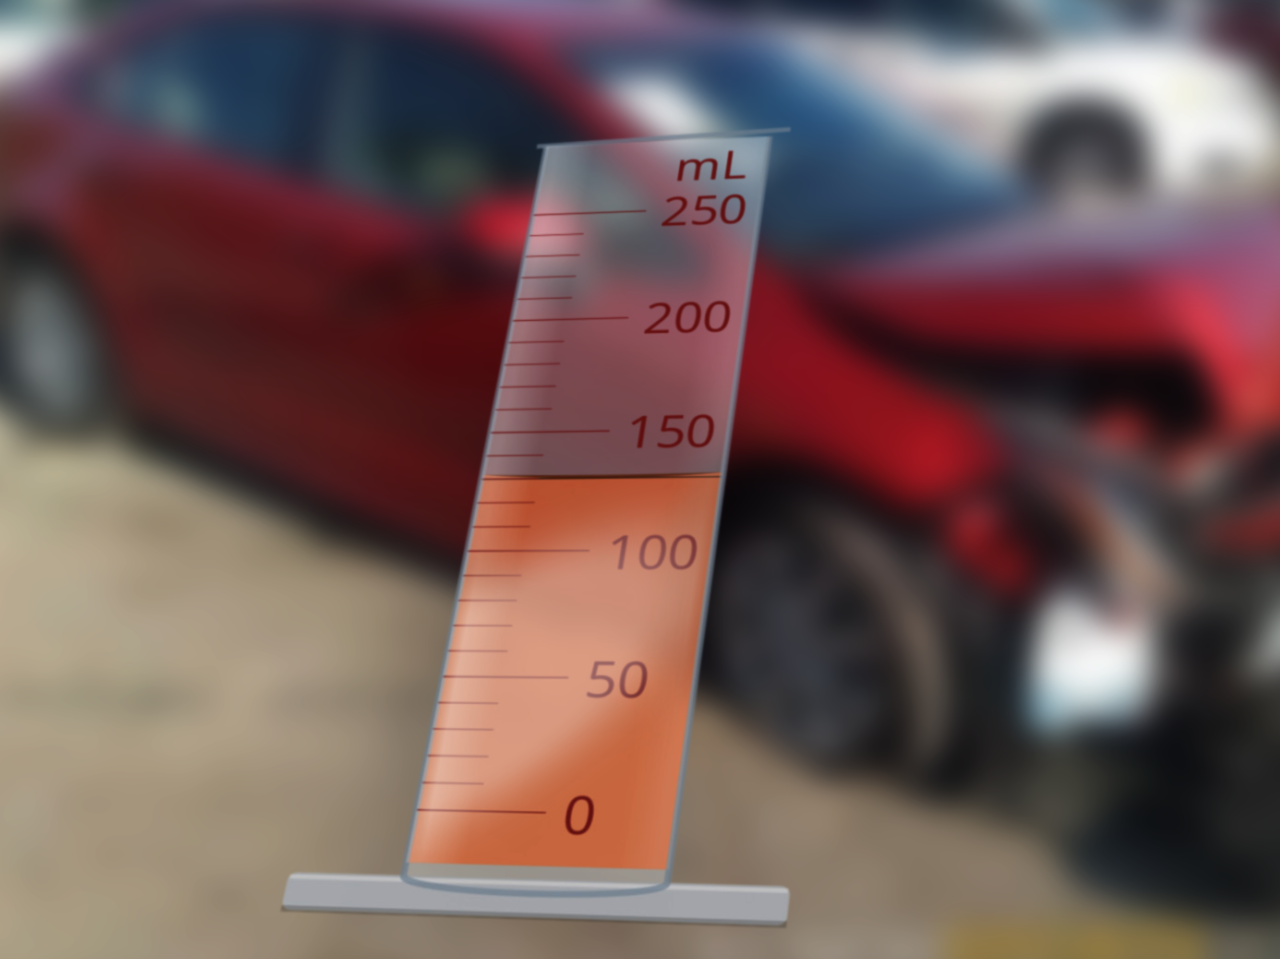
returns 130mL
